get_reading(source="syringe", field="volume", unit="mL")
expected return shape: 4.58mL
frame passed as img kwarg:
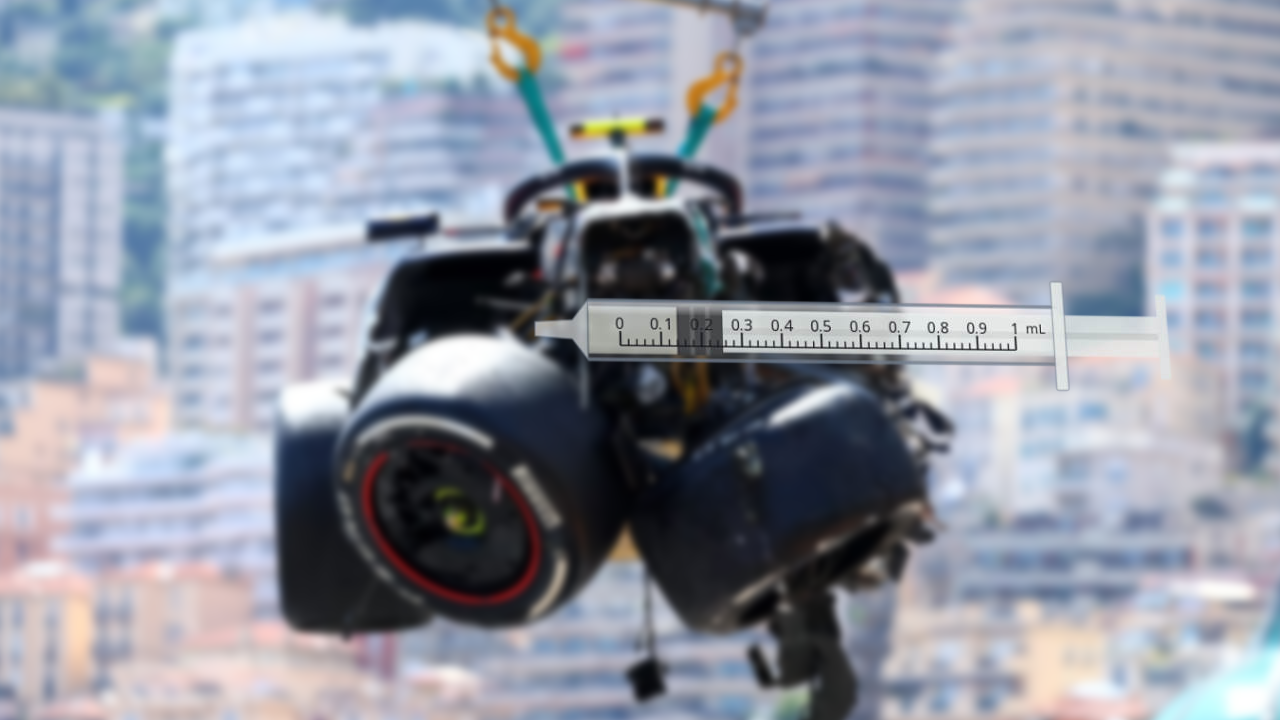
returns 0.14mL
